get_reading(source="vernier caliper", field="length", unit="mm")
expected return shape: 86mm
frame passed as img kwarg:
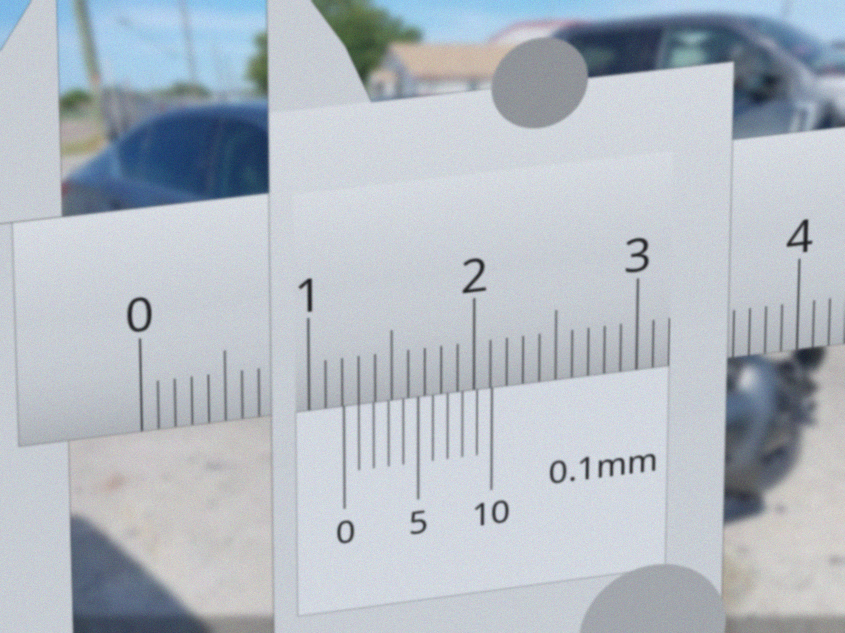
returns 12.1mm
